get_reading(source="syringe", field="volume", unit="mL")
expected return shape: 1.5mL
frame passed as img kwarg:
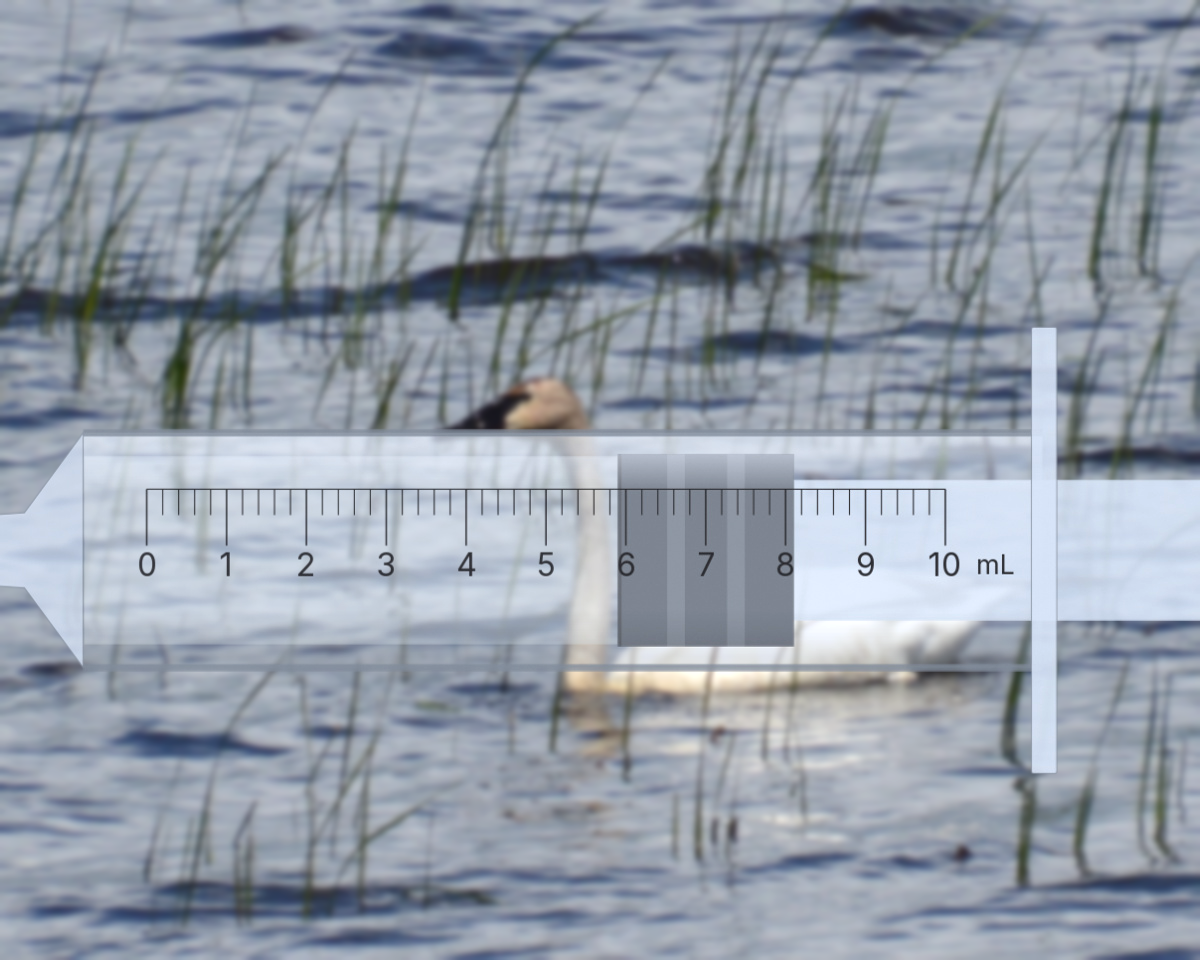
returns 5.9mL
